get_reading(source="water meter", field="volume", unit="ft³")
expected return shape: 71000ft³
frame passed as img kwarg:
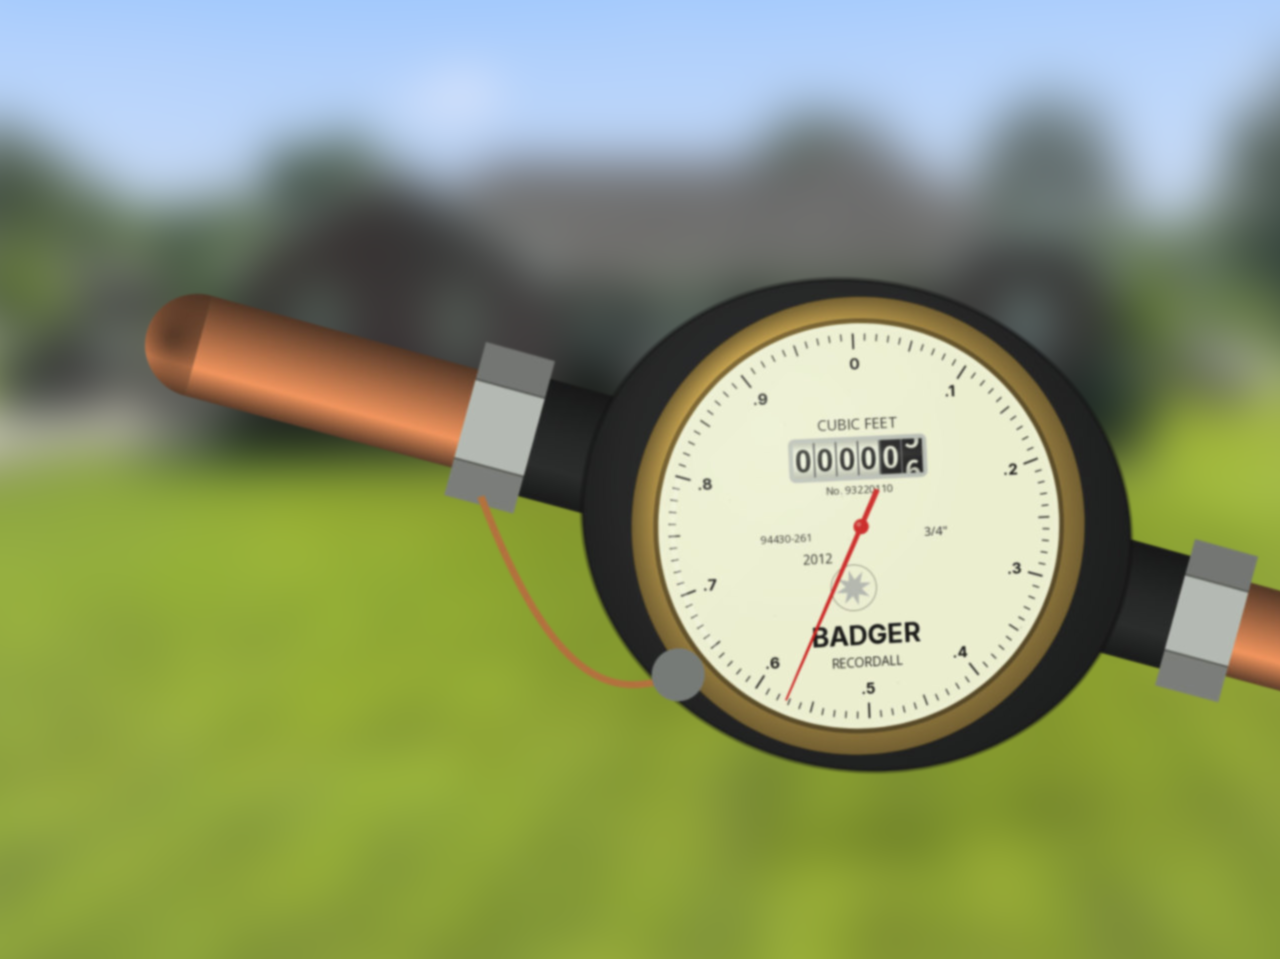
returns 5.57ft³
